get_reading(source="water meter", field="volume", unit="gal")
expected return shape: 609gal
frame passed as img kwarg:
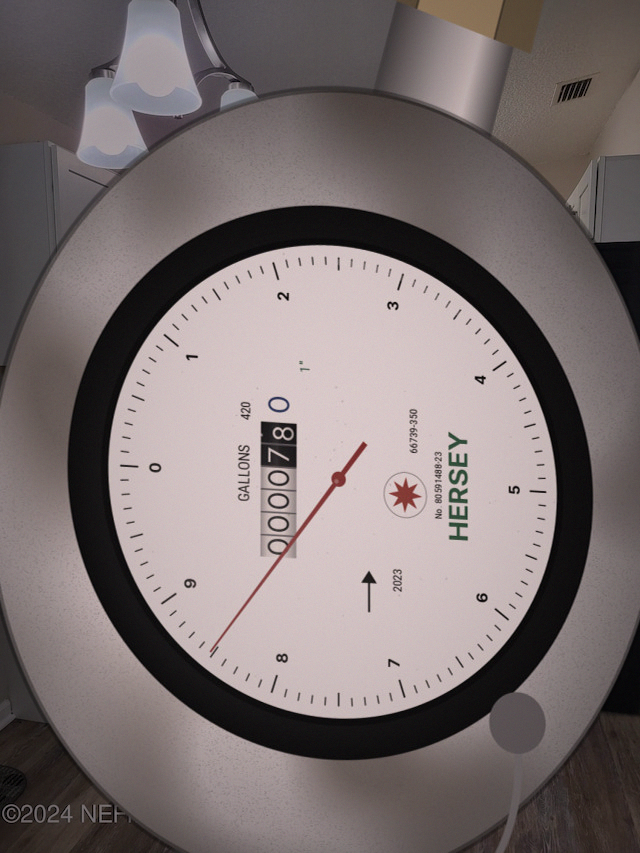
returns 778.5gal
